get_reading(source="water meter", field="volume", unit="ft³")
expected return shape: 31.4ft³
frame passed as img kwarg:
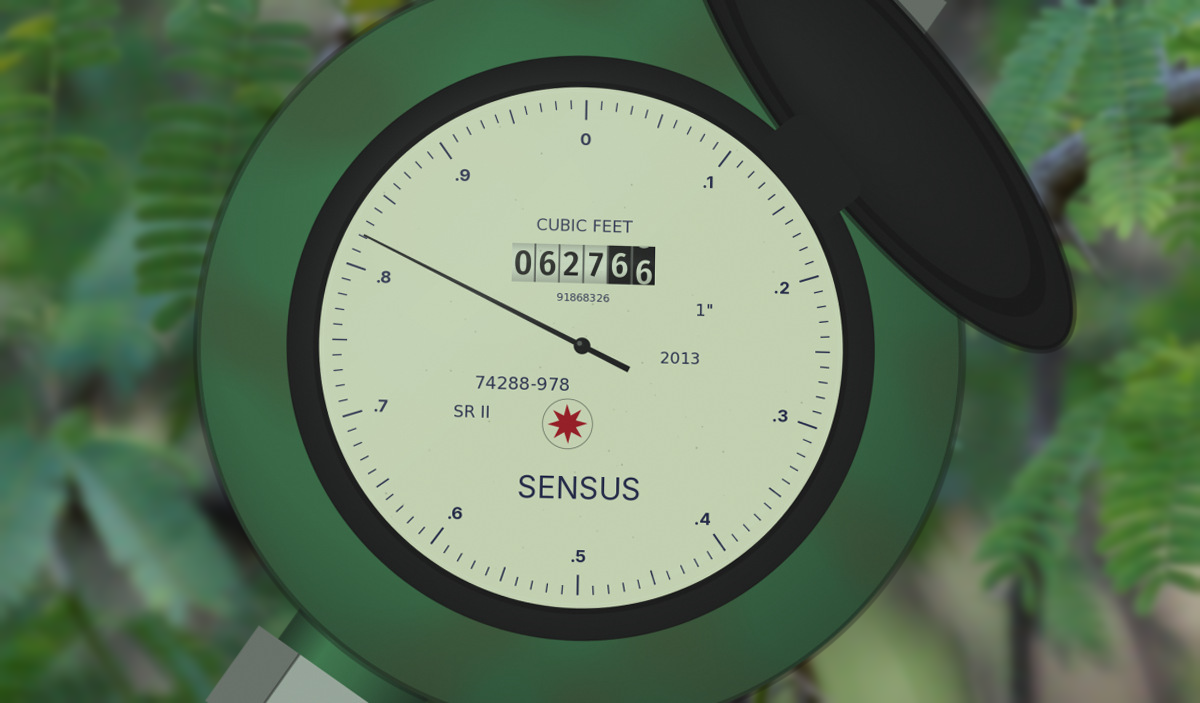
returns 62765.82ft³
